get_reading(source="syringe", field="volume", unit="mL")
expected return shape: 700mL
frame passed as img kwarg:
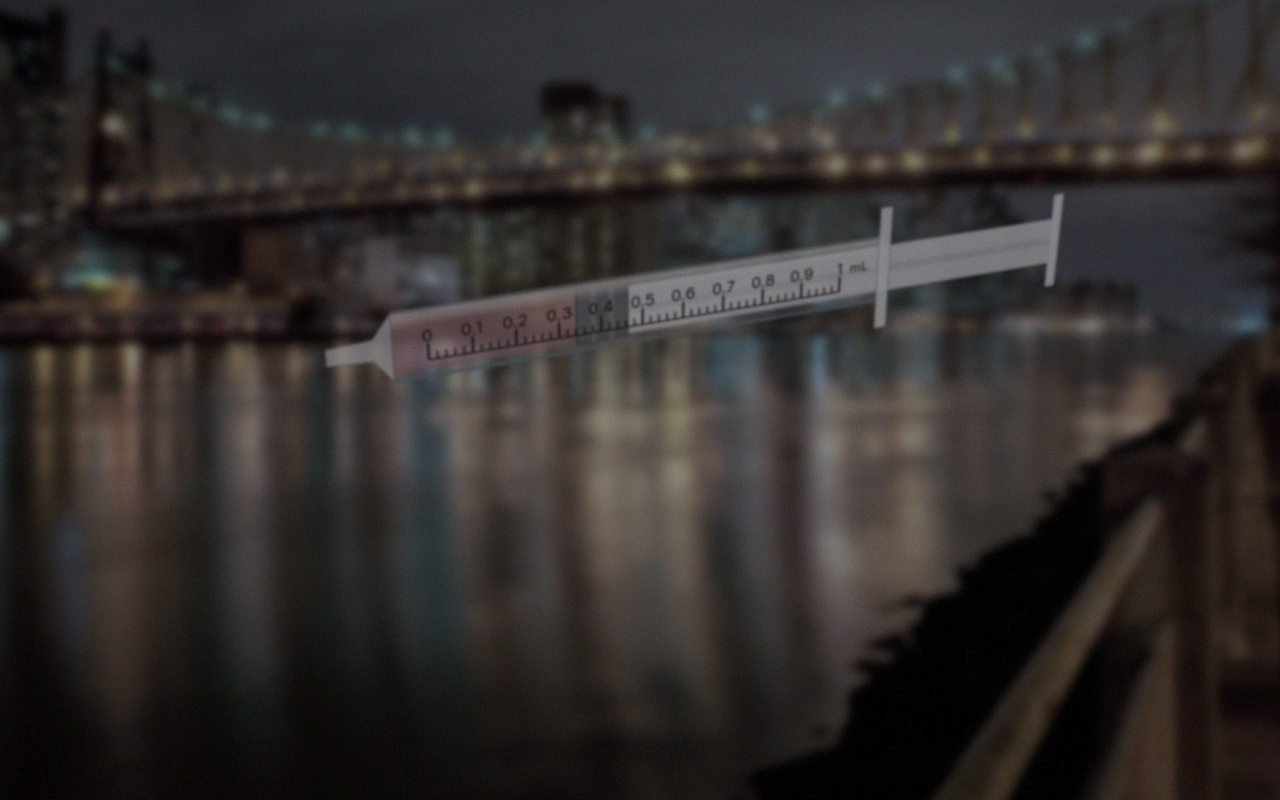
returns 0.34mL
